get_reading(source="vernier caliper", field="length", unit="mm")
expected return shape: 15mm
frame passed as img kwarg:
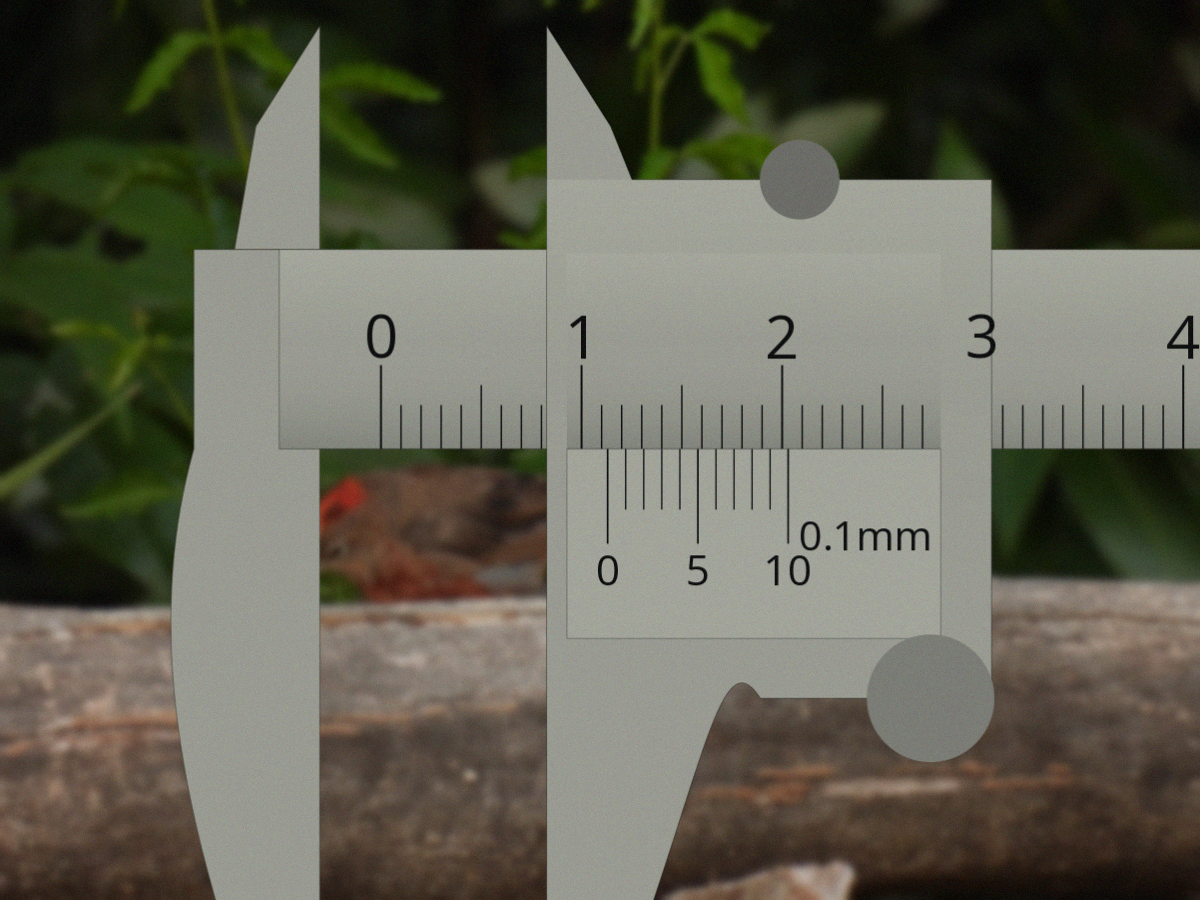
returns 11.3mm
